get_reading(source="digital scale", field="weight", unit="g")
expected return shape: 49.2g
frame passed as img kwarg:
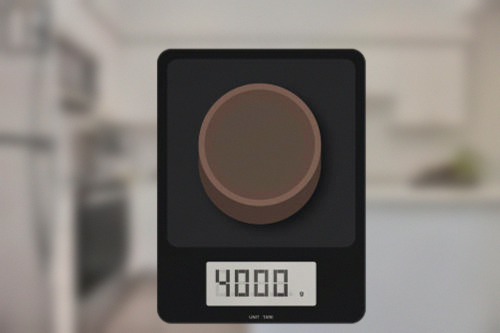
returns 4000g
